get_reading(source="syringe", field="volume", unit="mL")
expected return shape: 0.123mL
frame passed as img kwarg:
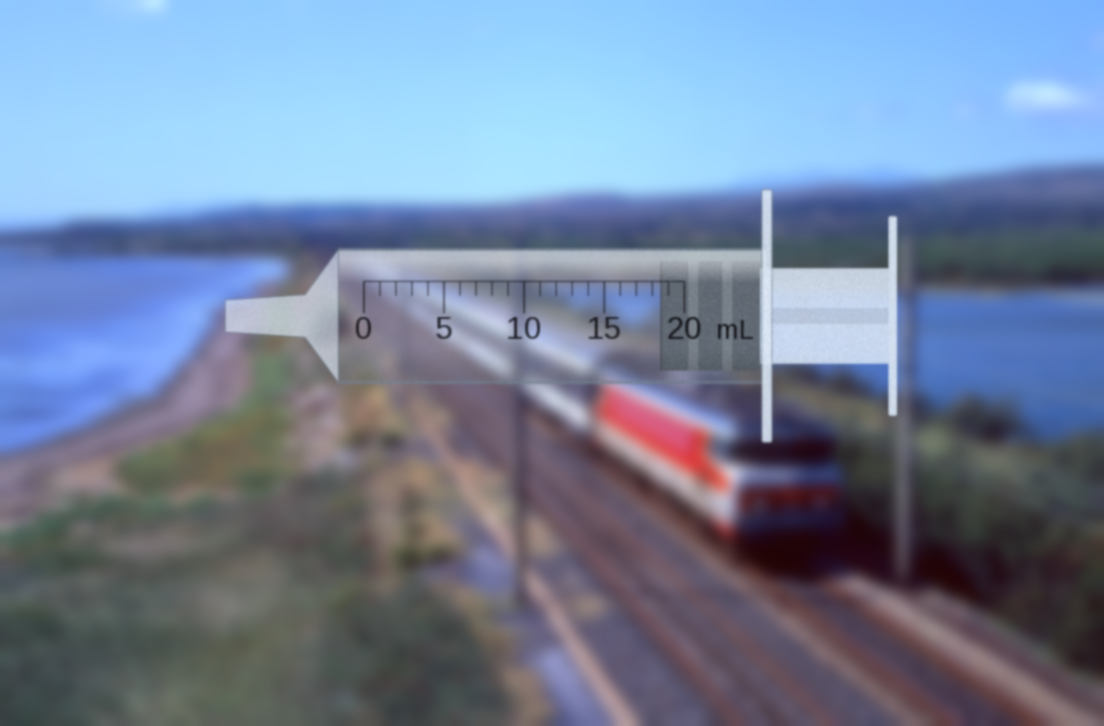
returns 18.5mL
